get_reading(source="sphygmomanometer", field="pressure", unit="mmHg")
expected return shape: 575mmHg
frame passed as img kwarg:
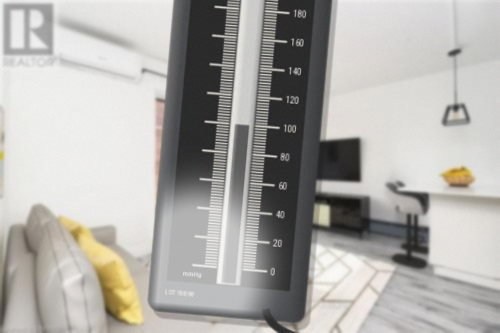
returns 100mmHg
